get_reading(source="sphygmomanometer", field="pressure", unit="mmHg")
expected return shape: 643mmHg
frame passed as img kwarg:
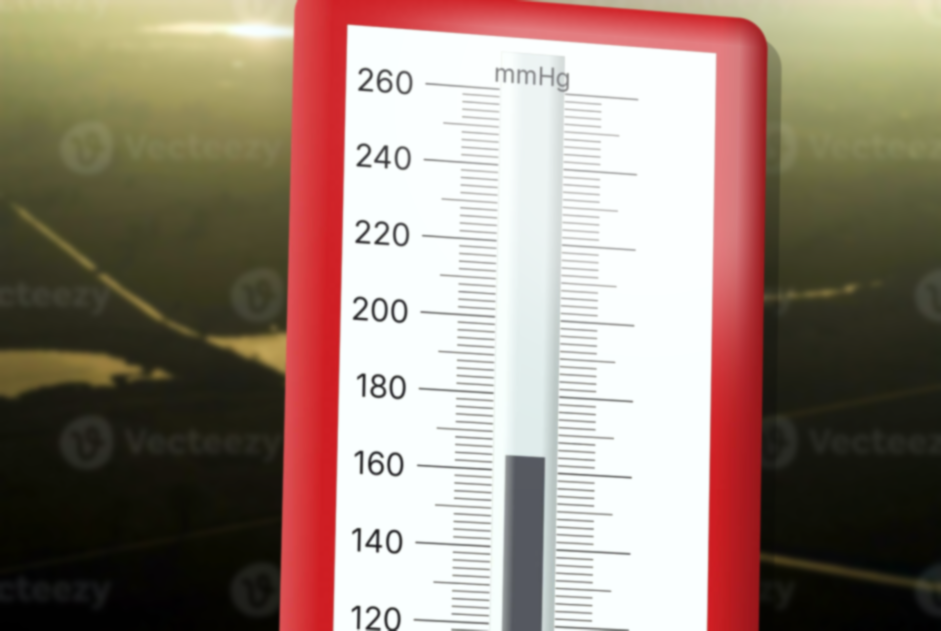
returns 164mmHg
